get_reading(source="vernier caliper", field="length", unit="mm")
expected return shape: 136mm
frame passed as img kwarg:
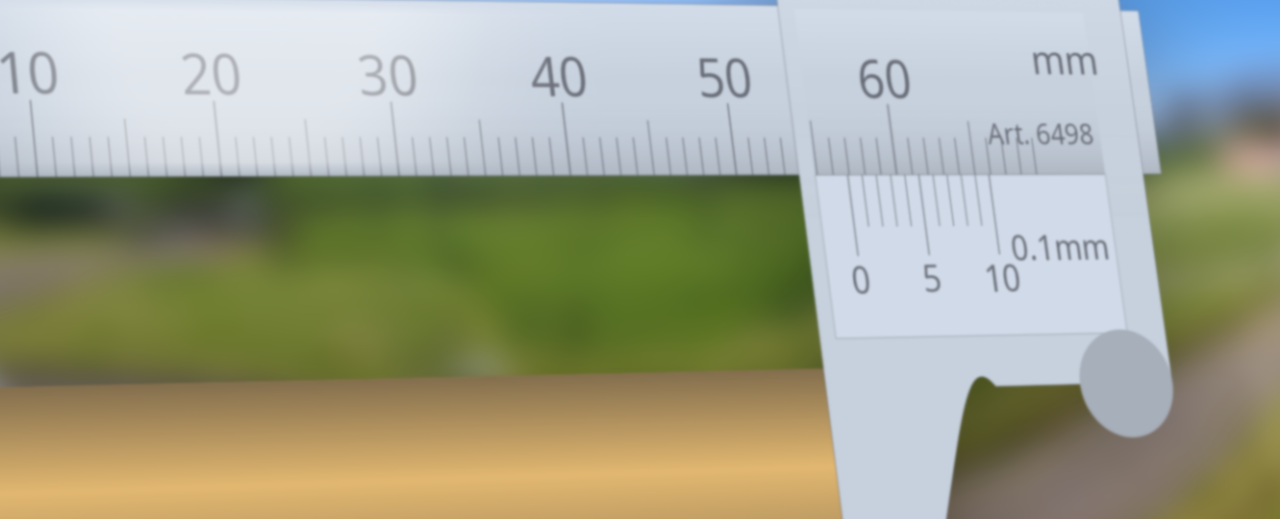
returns 56.9mm
